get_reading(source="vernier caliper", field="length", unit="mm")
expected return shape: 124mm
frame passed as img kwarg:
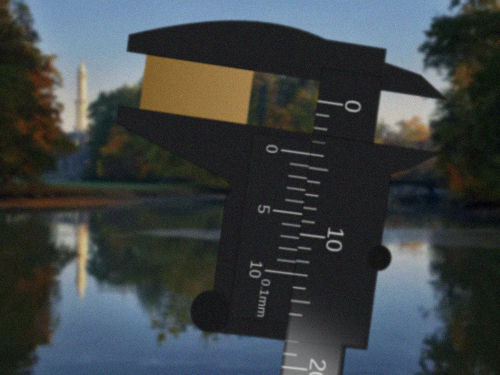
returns 4.0mm
